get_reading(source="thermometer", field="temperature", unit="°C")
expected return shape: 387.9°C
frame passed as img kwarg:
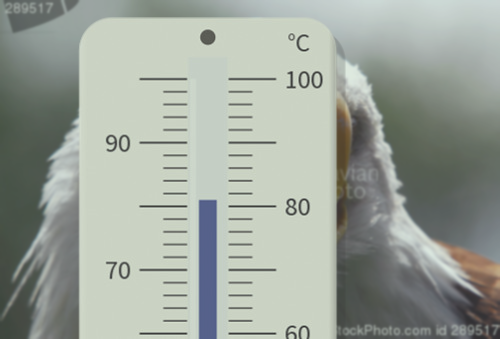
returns 81°C
